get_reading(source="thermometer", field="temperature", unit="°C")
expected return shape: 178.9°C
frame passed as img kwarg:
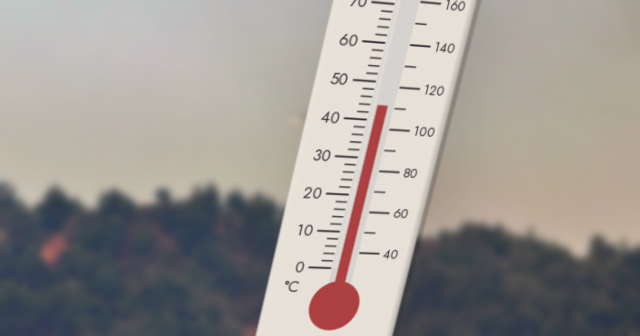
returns 44°C
